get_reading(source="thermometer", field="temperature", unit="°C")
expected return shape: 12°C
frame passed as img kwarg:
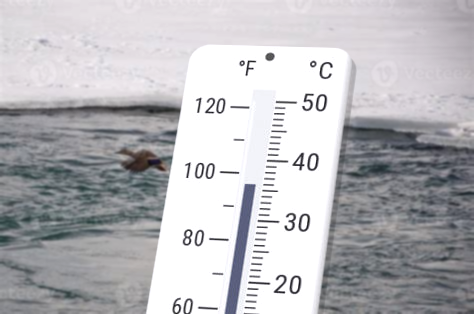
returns 36°C
